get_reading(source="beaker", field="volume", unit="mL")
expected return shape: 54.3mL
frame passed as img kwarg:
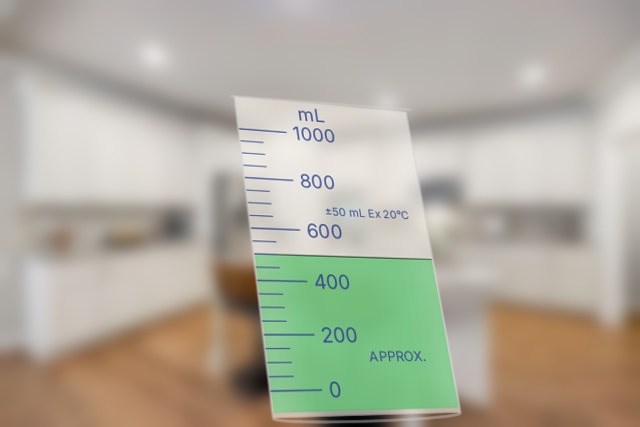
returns 500mL
